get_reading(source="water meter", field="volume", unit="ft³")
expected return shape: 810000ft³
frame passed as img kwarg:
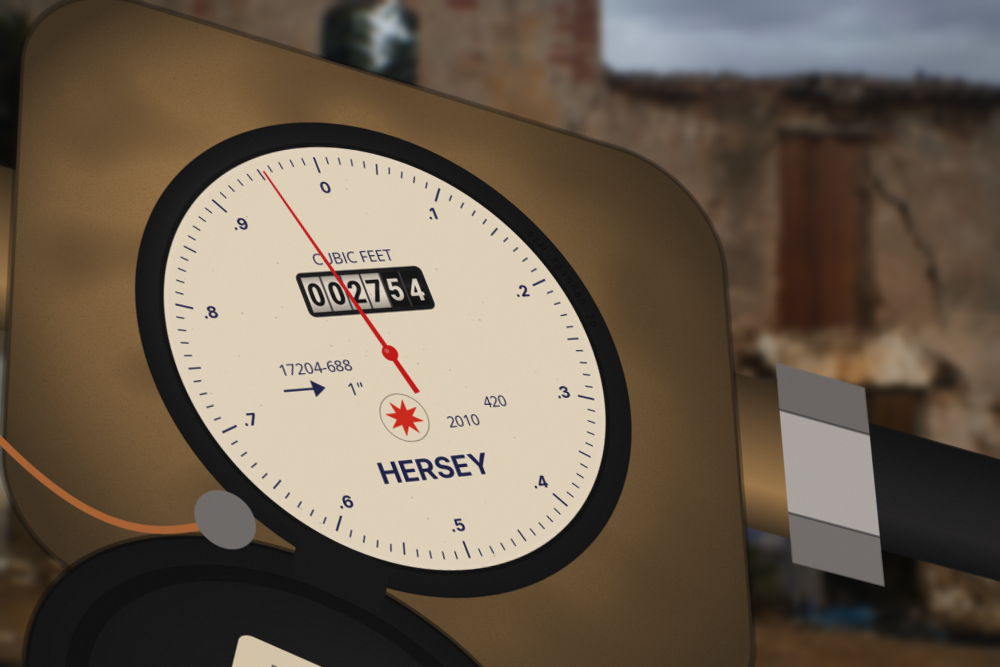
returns 2753.95ft³
